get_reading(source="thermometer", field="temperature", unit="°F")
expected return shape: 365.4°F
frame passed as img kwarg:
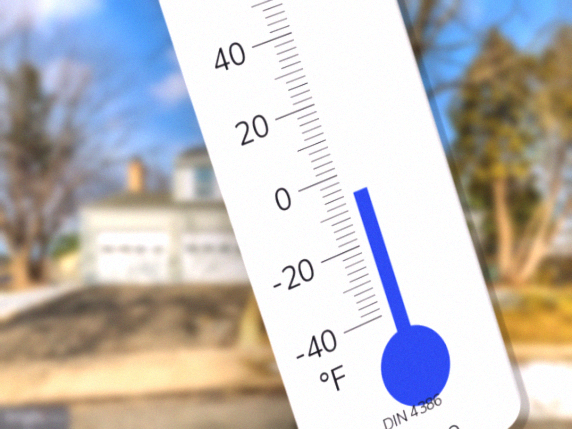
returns -6°F
